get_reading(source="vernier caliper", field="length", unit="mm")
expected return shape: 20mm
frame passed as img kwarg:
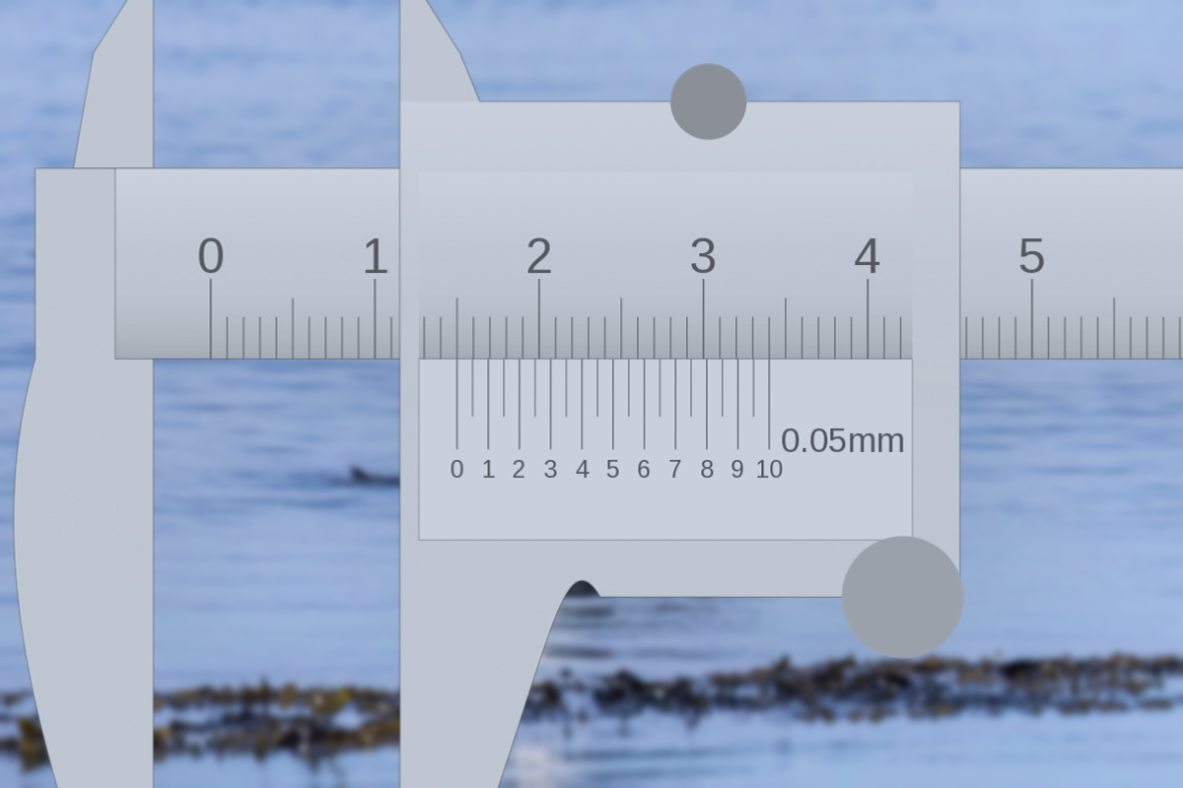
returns 15.0mm
